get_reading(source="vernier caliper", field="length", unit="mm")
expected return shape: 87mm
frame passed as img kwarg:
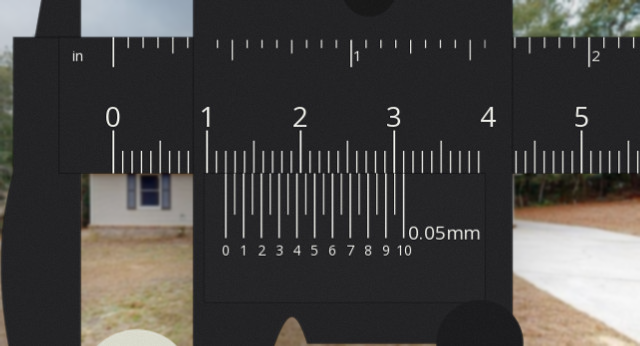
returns 12.0mm
